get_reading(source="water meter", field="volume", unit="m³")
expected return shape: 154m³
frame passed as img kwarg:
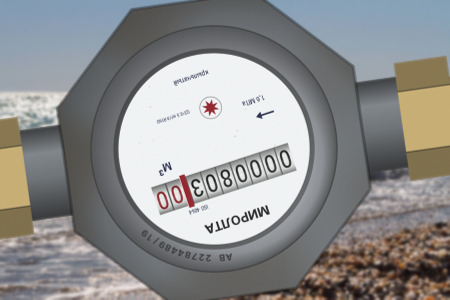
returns 803.00m³
